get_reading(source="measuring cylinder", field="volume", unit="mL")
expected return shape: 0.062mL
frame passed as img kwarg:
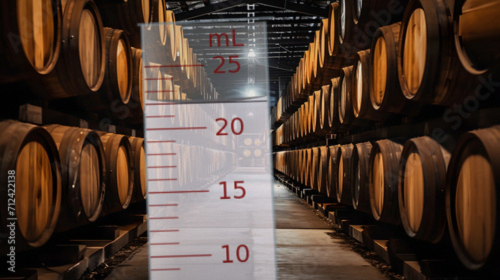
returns 22mL
